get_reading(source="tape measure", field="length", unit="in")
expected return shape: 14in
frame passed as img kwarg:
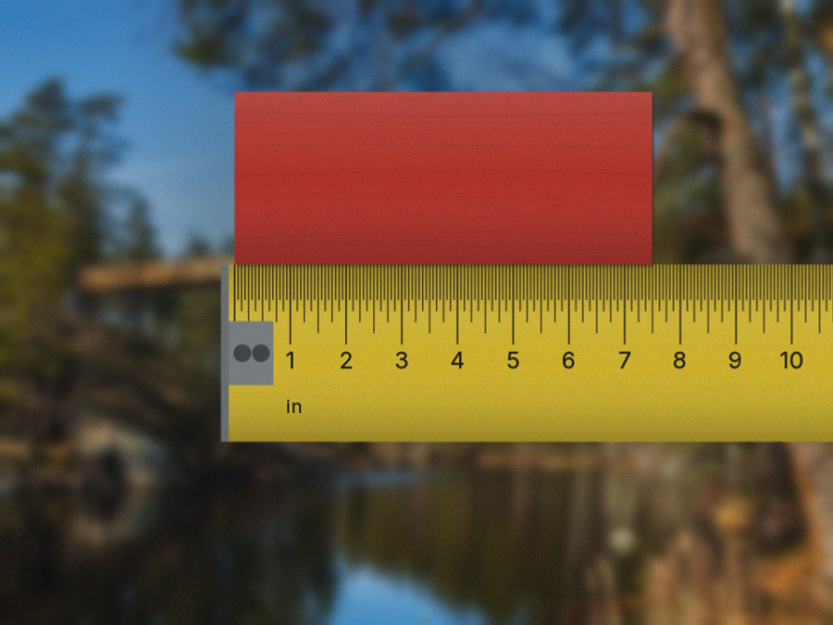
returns 7.5in
